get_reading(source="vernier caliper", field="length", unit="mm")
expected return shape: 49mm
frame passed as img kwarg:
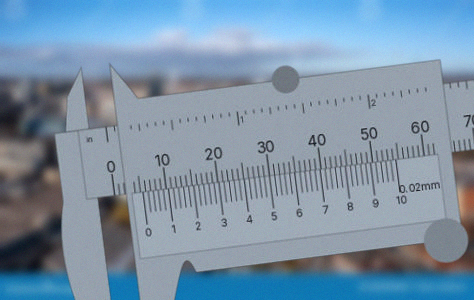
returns 5.5mm
